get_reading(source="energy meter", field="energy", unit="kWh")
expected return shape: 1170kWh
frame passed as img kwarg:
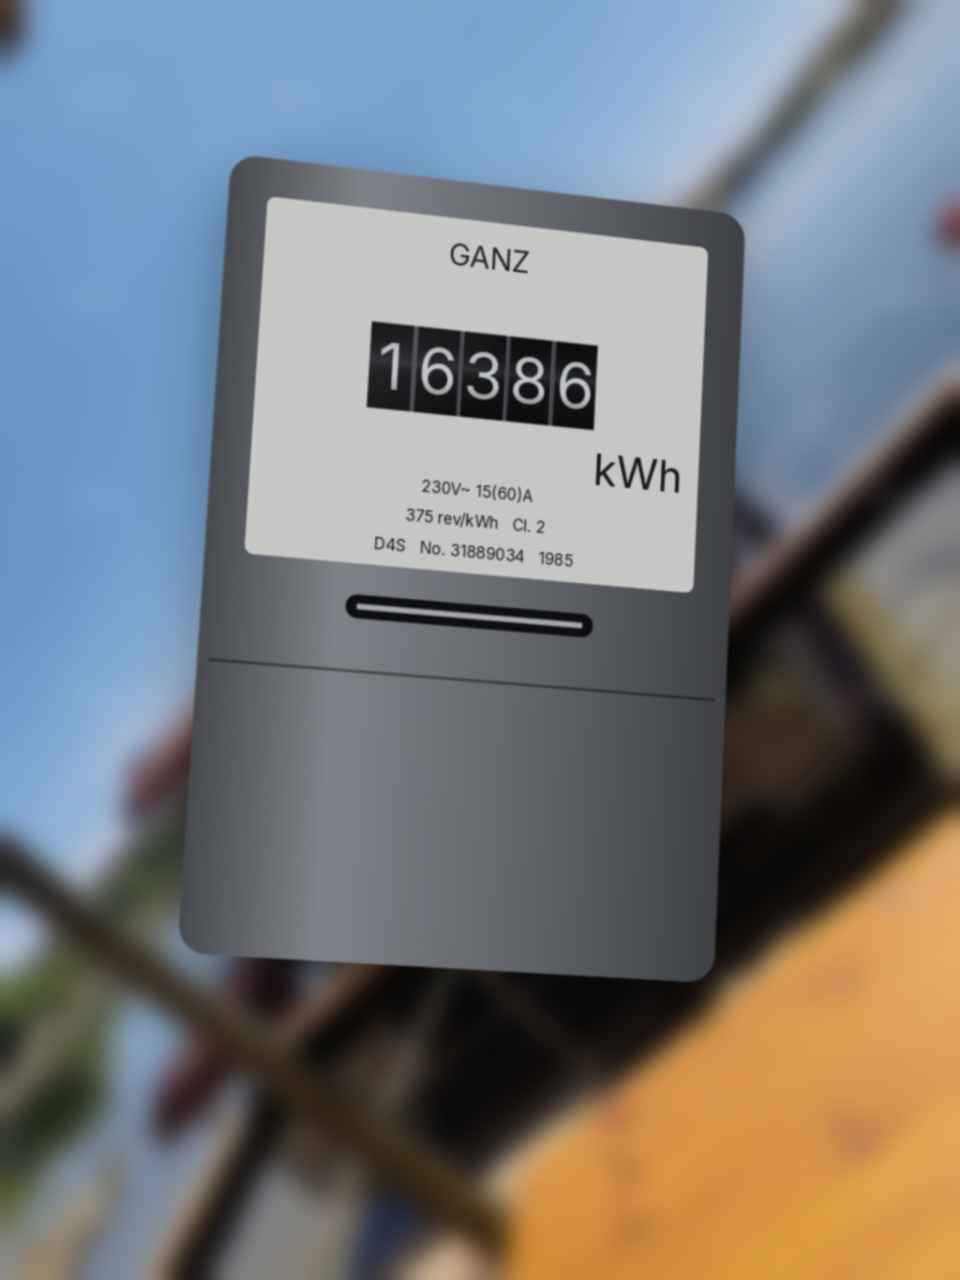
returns 16386kWh
